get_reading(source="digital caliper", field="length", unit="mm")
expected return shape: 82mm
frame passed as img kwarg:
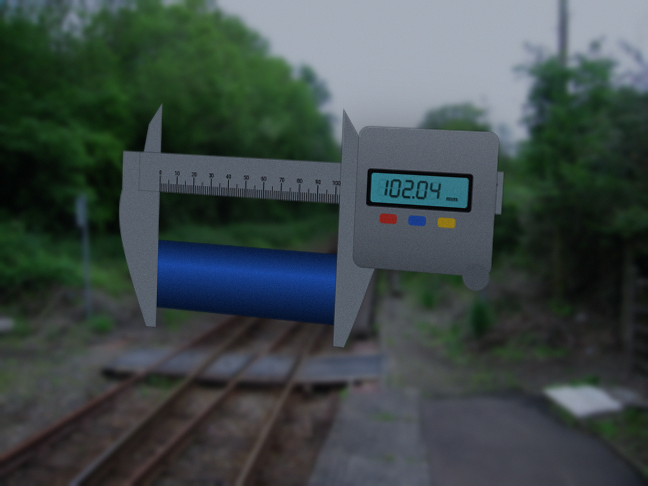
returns 102.04mm
